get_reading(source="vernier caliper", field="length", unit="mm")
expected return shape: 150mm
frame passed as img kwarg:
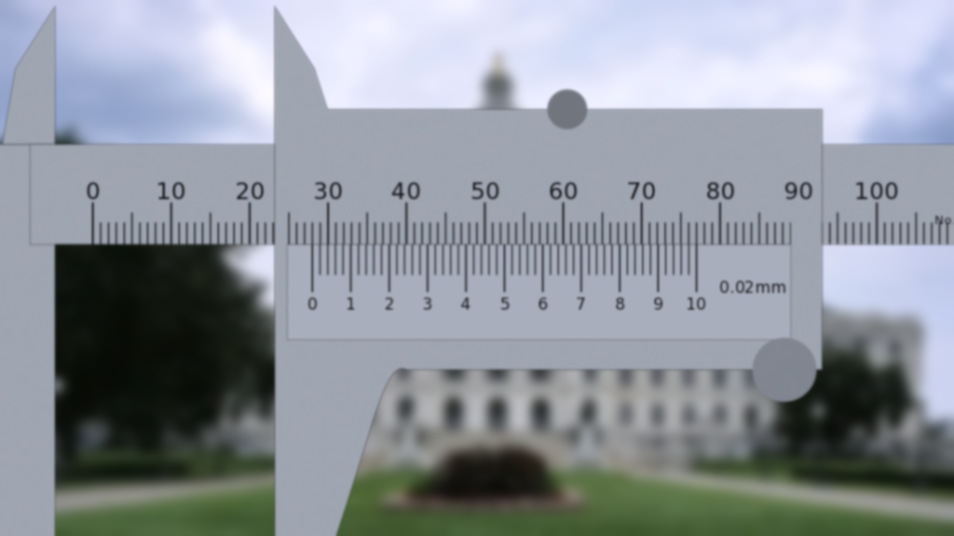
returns 28.0mm
